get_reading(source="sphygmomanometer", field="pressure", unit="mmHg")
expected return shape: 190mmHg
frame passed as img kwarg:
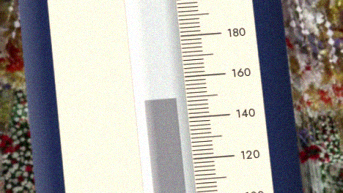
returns 150mmHg
